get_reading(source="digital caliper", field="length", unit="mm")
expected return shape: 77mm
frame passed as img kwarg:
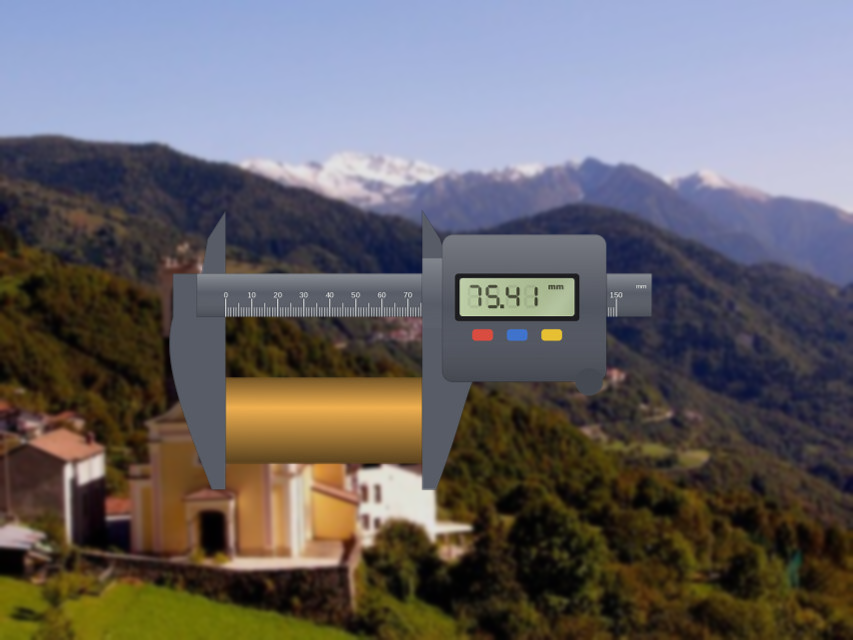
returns 75.41mm
